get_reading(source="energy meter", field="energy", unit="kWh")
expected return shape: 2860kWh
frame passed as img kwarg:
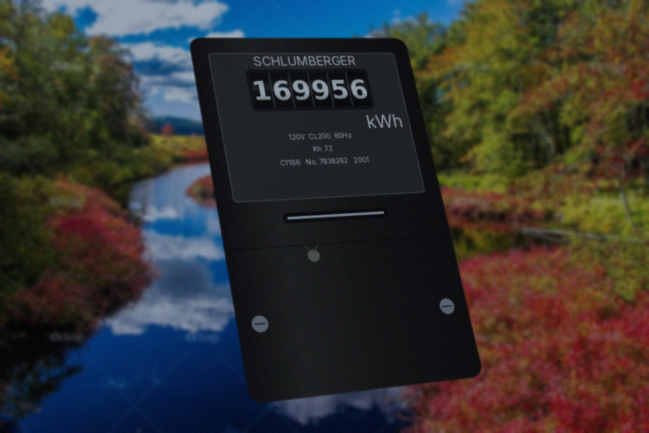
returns 169956kWh
